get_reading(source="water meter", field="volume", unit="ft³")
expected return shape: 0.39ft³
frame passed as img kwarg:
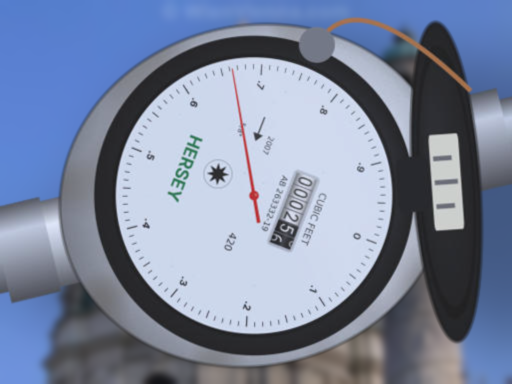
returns 255.66ft³
